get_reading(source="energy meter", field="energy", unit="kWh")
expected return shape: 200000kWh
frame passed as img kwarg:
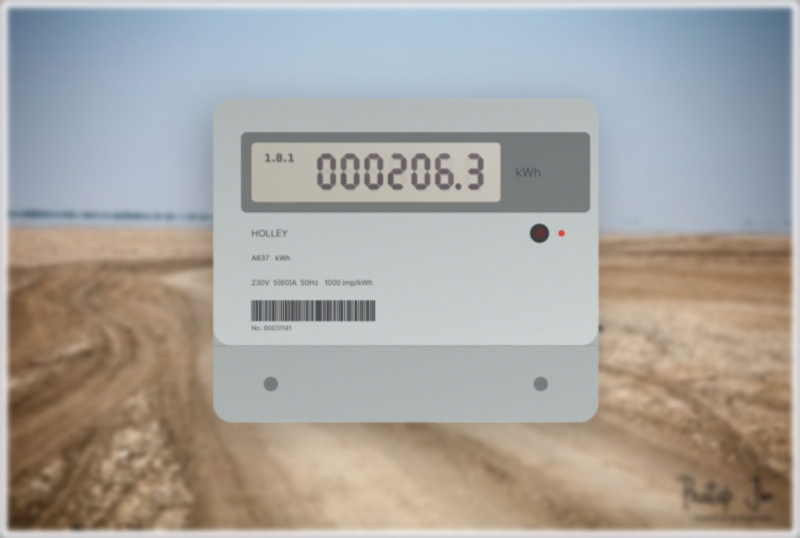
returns 206.3kWh
